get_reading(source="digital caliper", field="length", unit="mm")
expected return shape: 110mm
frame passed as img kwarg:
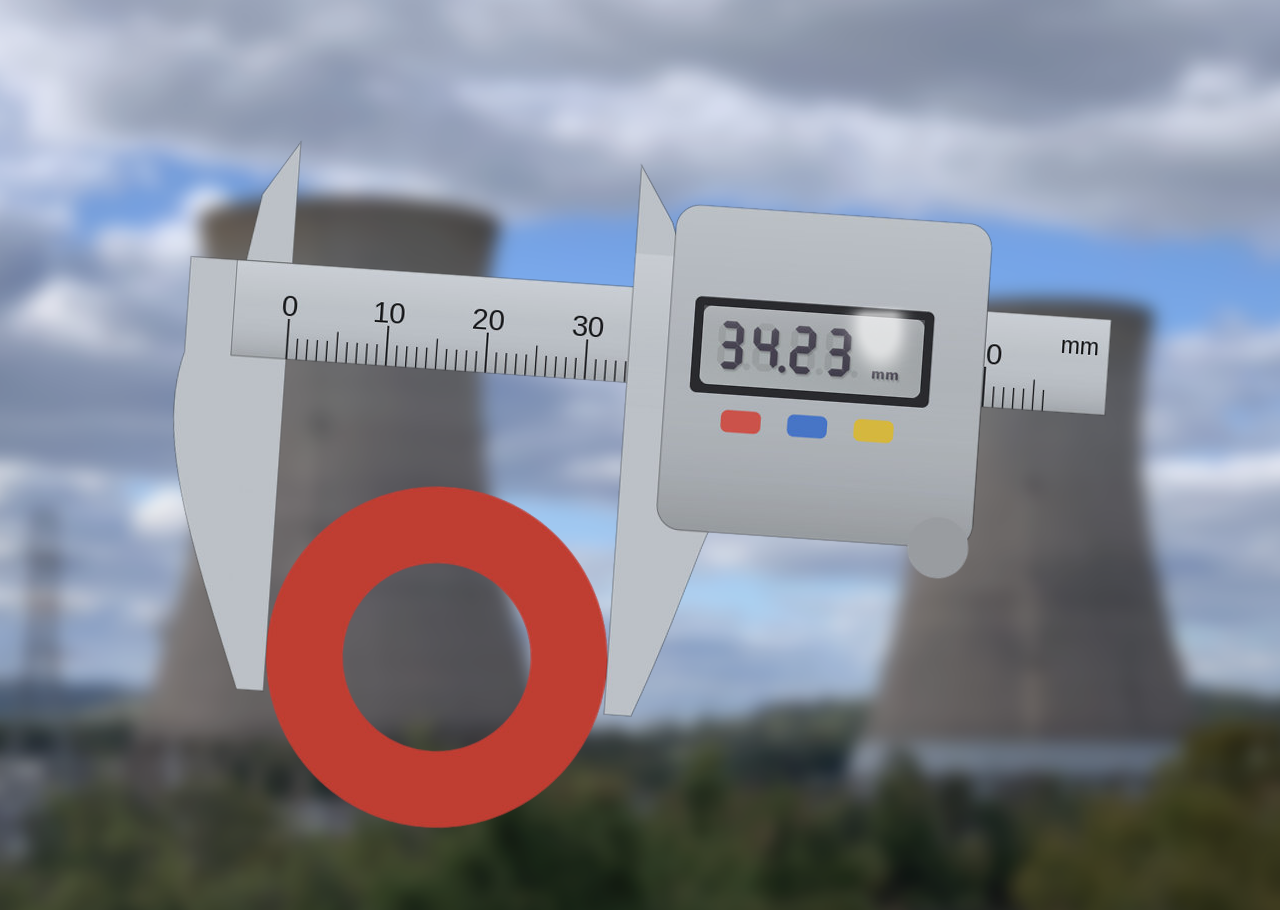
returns 34.23mm
